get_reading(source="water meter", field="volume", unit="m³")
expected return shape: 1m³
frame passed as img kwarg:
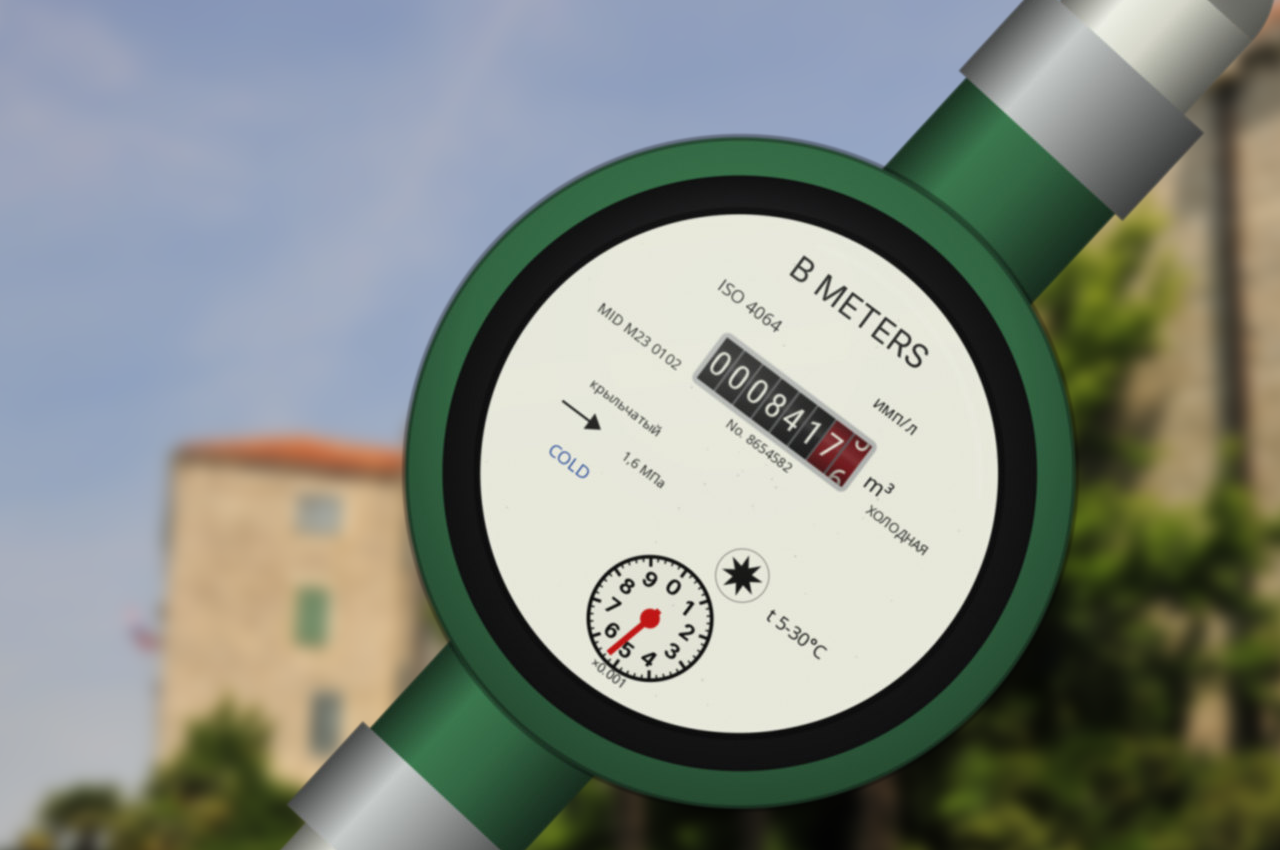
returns 841.755m³
